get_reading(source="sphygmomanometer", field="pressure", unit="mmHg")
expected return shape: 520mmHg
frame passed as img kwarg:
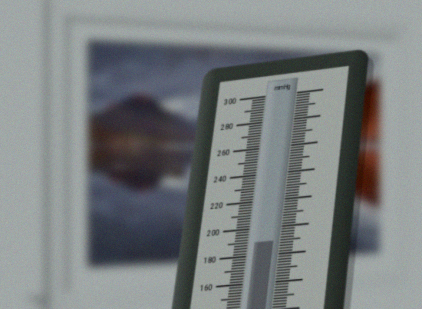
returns 190mmHg
